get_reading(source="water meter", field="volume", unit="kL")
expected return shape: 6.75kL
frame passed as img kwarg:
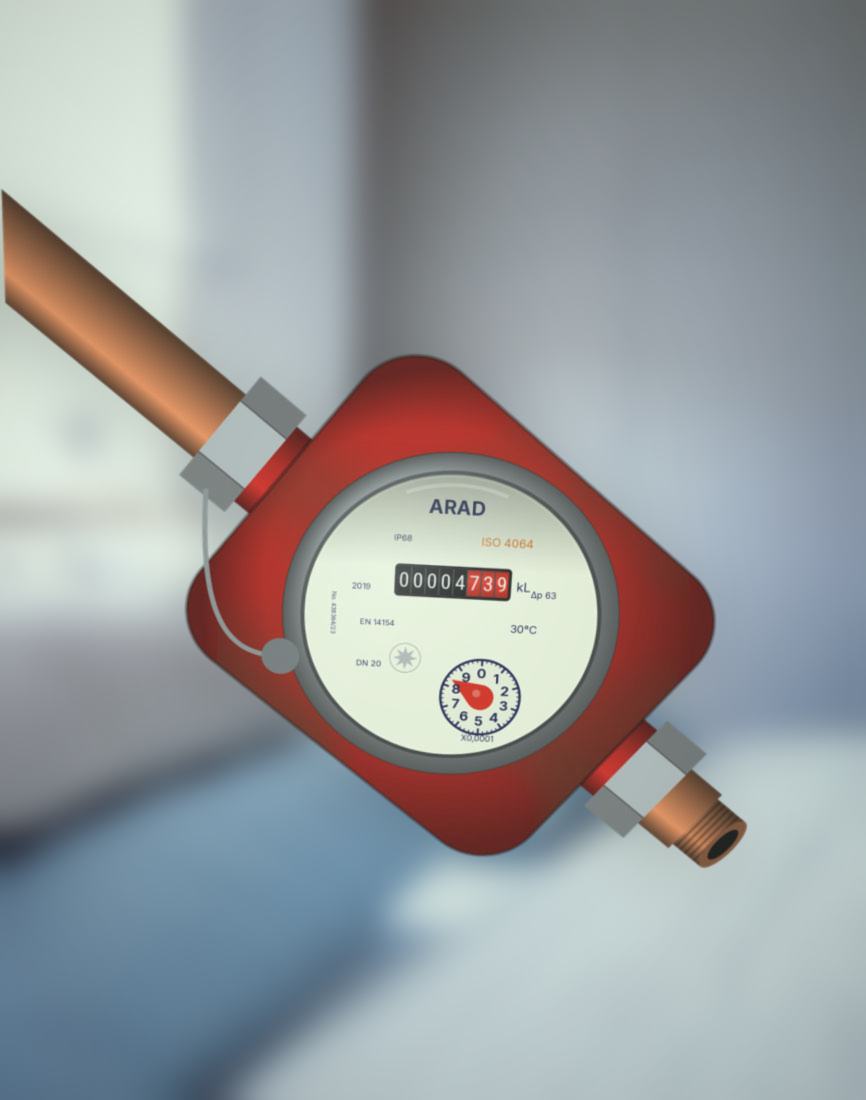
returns 4.7398kL
